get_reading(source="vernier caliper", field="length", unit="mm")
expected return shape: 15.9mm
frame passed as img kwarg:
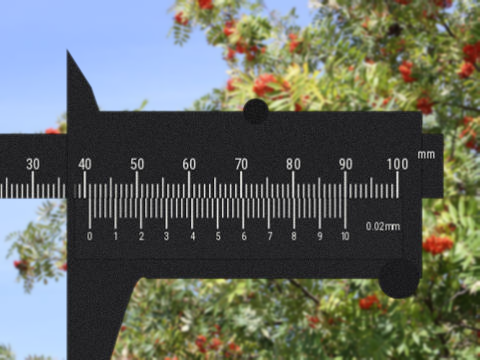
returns 41.0mm
